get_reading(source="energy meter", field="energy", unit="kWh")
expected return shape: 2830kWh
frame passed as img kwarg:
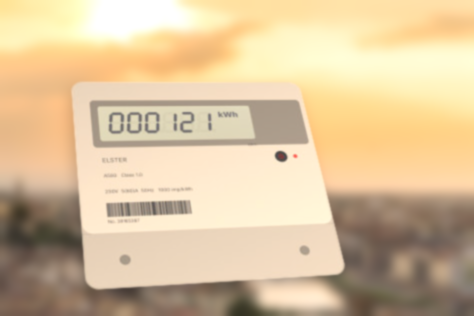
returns 121kWh
